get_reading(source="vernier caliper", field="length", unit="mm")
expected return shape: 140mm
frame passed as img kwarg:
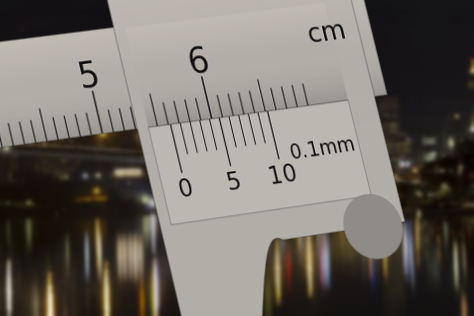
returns 56.2mm
